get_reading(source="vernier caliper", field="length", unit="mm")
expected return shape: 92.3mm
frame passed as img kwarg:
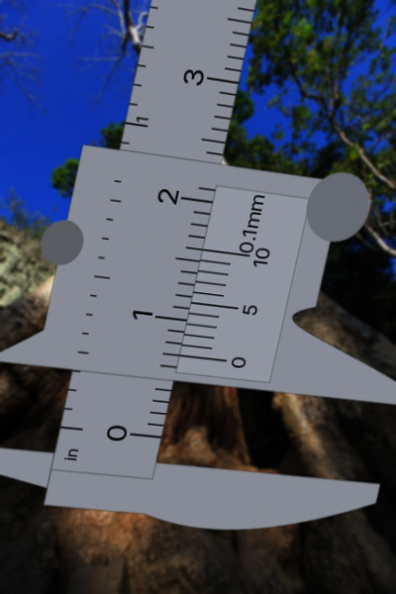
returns 7.0mm
